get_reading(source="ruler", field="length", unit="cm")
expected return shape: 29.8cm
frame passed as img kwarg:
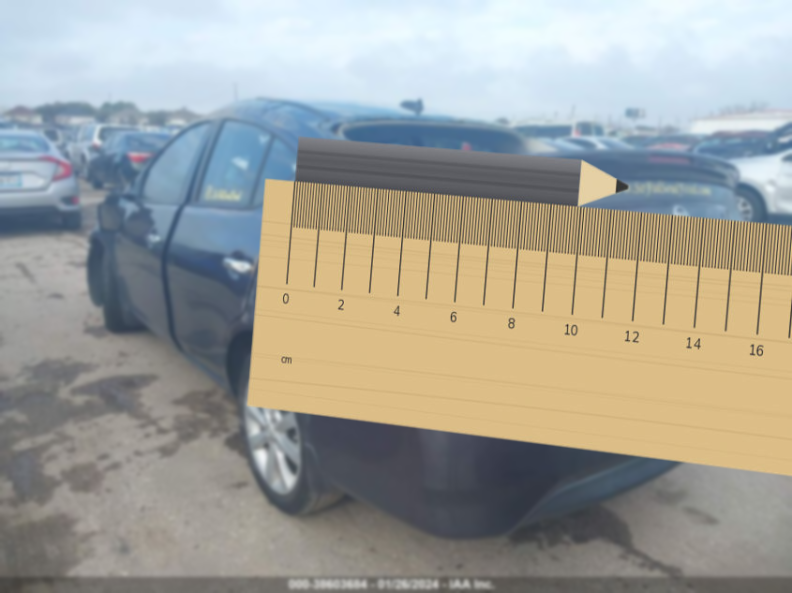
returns 11.5cm
